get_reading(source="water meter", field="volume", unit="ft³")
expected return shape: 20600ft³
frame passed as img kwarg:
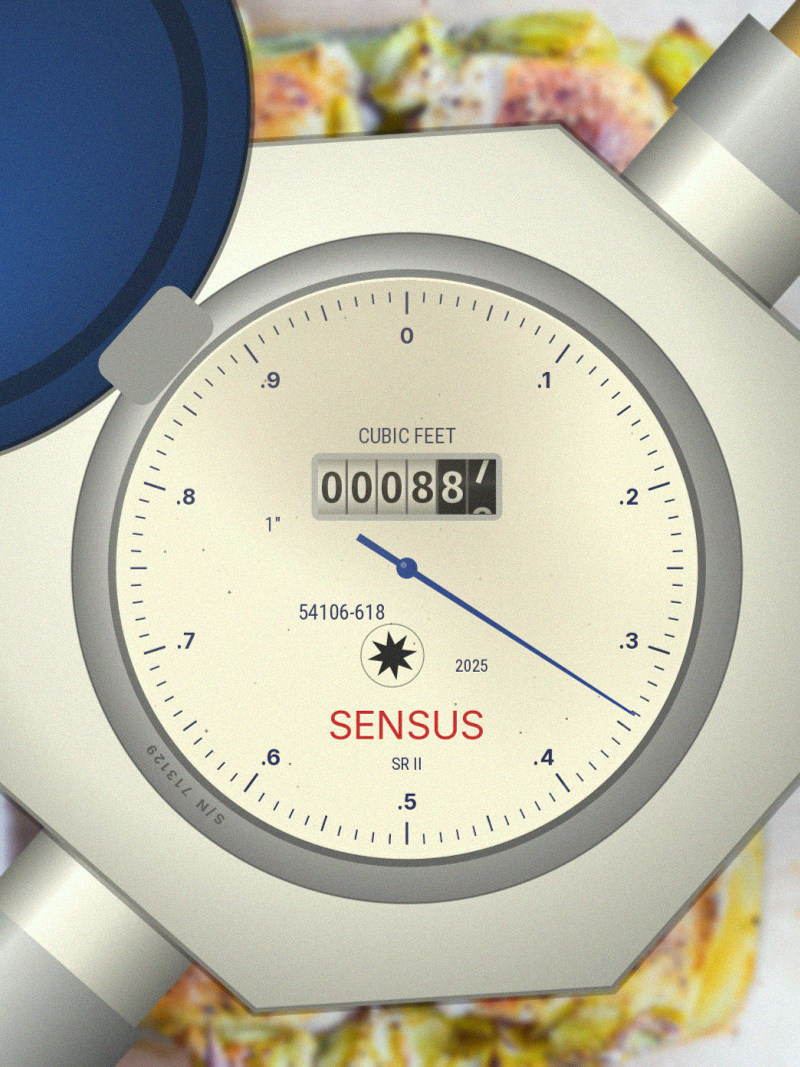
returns 887.34ft³
